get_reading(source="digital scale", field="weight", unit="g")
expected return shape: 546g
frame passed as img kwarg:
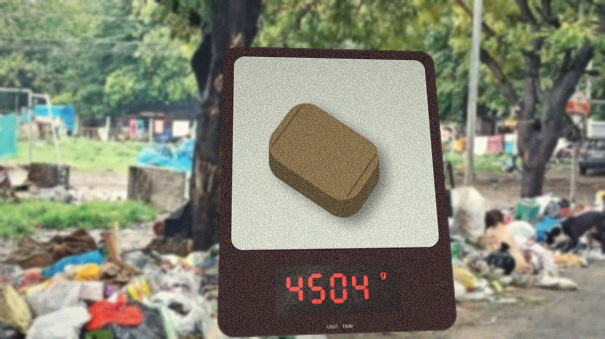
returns 4504g
